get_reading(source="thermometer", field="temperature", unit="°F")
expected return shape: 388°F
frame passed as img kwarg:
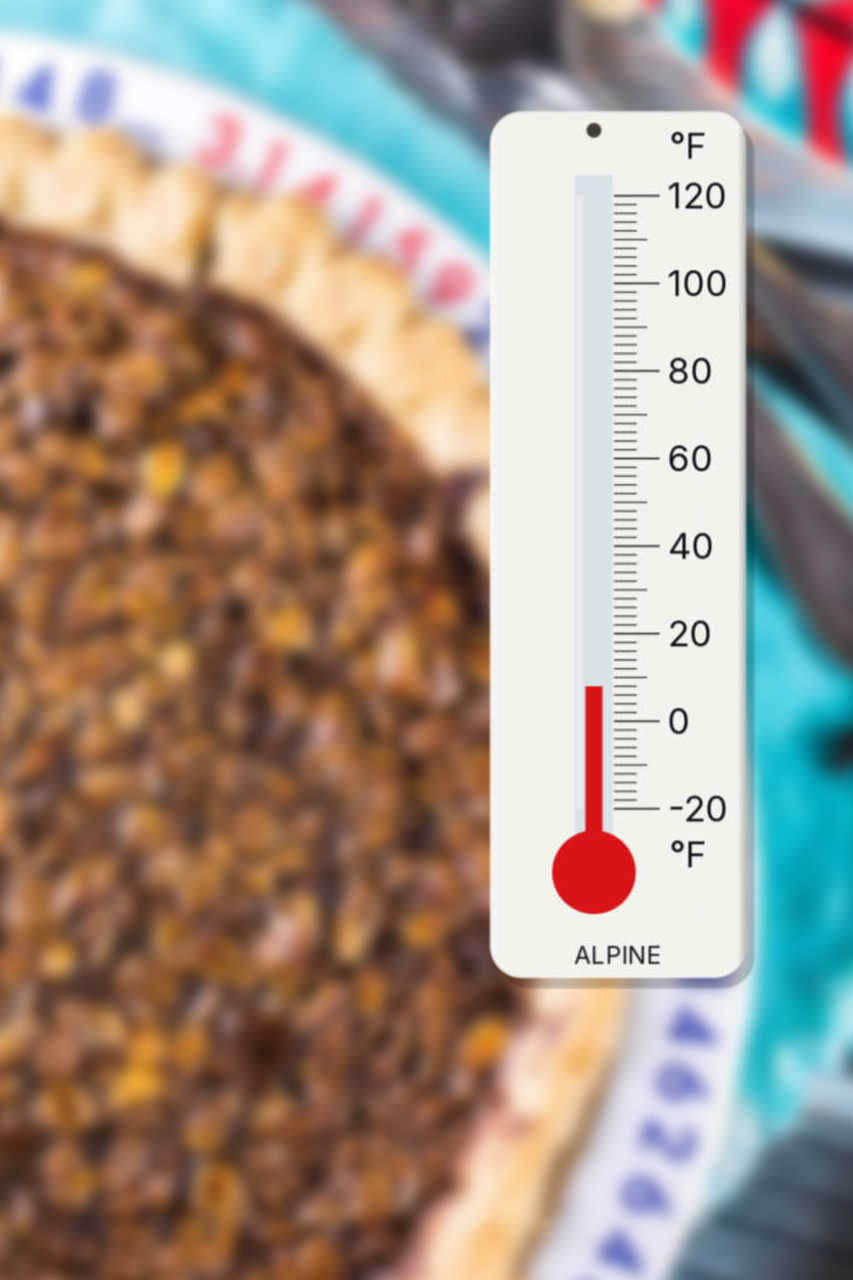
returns 8°F
